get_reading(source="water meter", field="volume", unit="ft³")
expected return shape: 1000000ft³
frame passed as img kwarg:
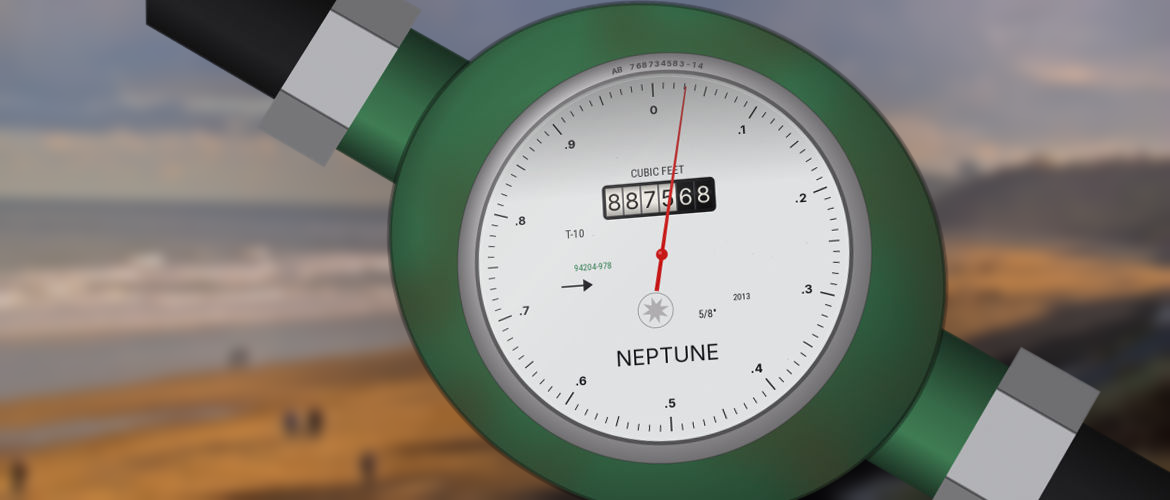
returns 887568.03ft³
